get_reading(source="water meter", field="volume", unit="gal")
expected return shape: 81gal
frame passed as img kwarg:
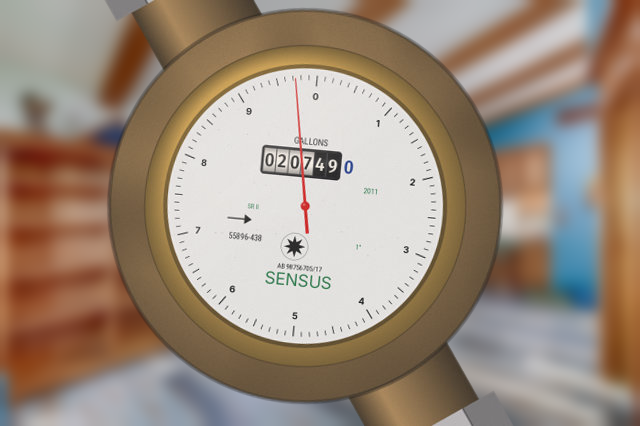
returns 207489.7gal
